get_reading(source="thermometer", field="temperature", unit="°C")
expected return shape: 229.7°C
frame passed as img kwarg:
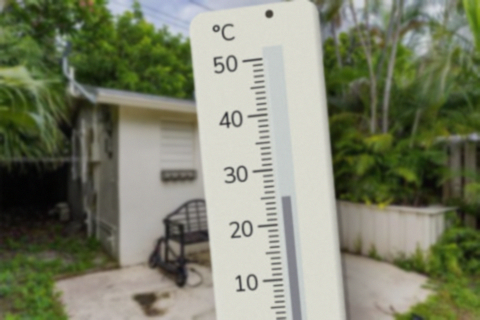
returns 25°C
